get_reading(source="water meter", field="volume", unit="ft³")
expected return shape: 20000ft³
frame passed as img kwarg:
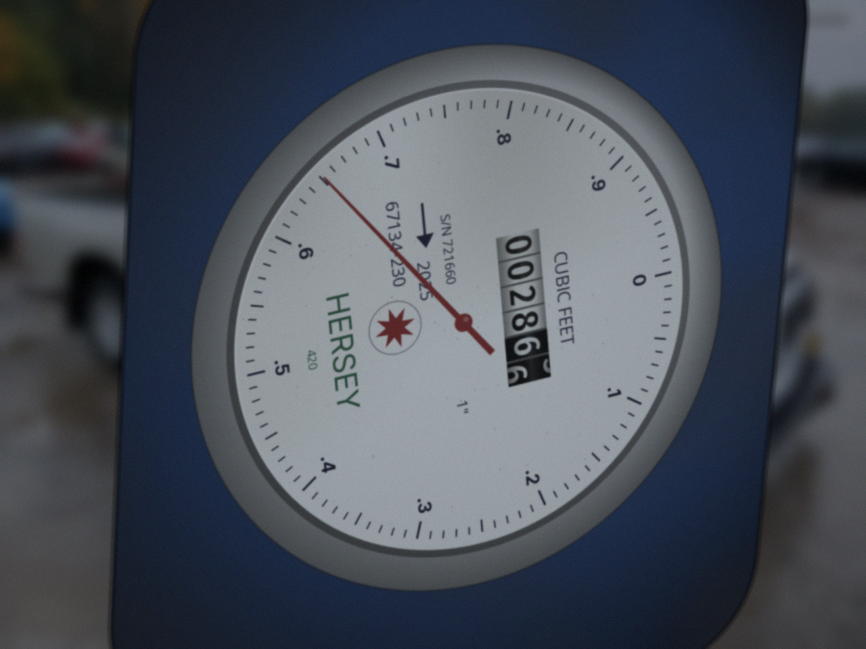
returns 2865.65ft³
